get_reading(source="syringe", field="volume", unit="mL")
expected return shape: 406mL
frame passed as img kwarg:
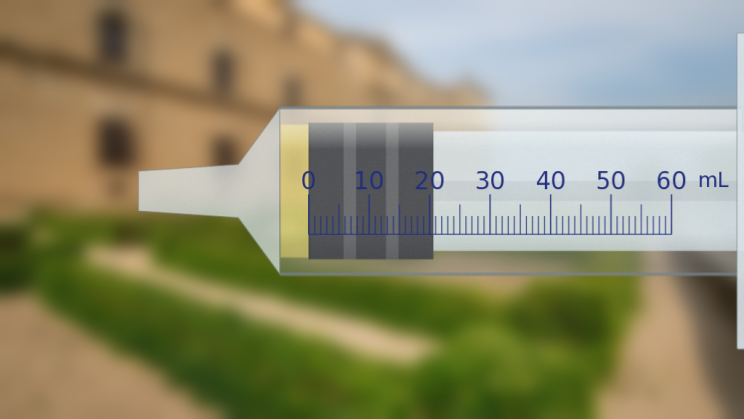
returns 0mL
